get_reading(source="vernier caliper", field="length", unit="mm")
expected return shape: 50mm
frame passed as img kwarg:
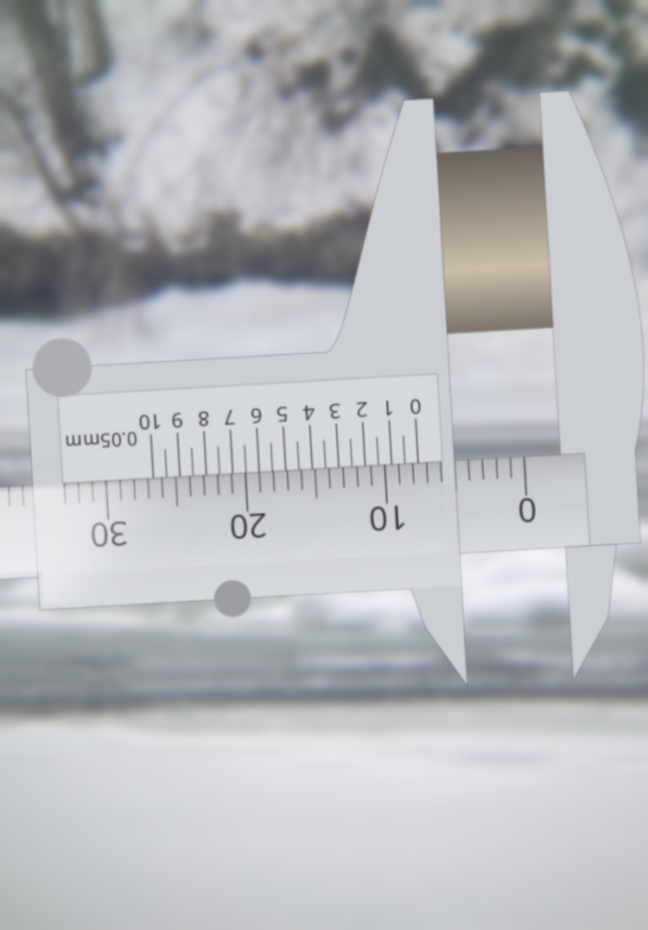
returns 7.6mm
